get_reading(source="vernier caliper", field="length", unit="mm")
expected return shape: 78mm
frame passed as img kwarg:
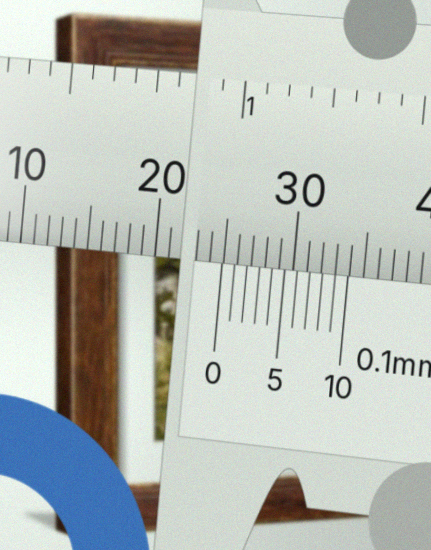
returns 24.9mm
